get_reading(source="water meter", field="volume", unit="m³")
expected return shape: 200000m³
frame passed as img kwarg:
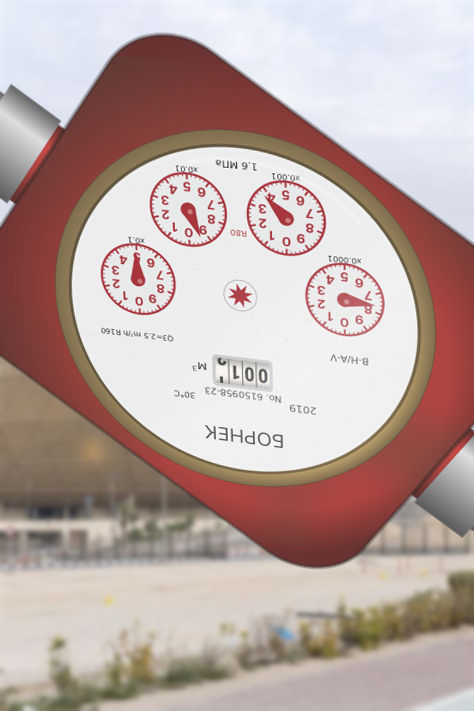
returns 11.4937m³
